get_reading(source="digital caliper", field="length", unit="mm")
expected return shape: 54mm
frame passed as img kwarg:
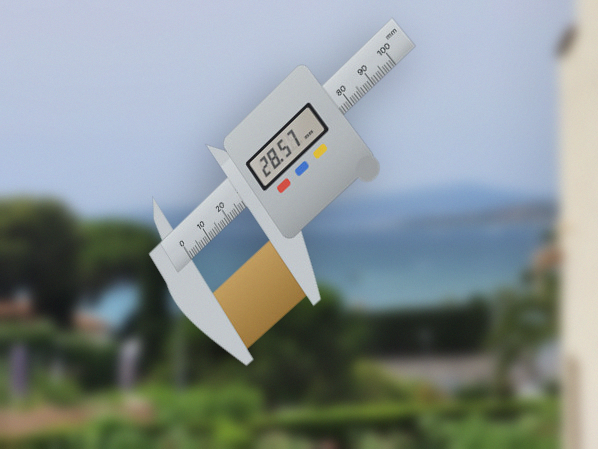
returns 28.57mm
